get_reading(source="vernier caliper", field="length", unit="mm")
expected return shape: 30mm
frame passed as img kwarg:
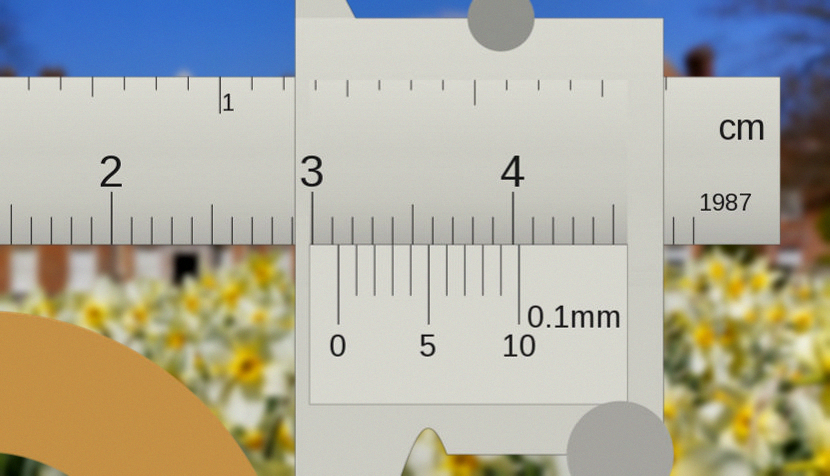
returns 31.3mm
